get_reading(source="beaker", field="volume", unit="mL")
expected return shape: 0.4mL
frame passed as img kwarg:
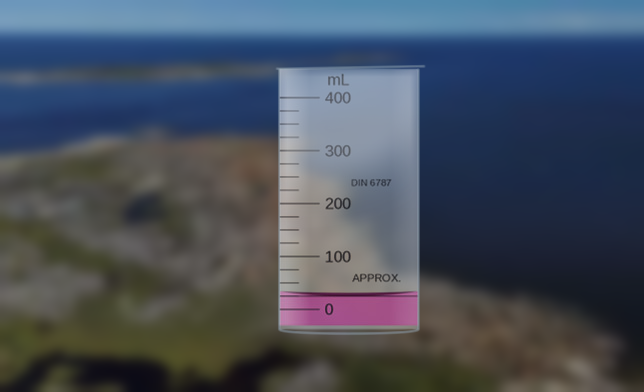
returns 25mL
